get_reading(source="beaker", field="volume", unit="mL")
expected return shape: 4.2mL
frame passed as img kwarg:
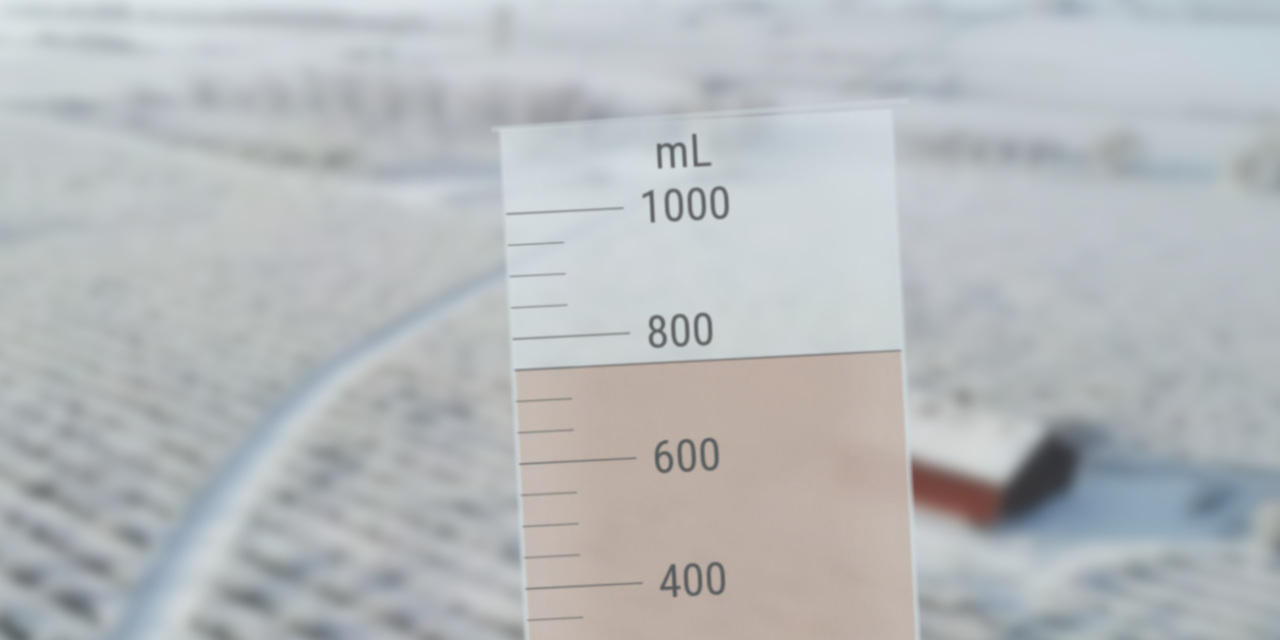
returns 750mL
